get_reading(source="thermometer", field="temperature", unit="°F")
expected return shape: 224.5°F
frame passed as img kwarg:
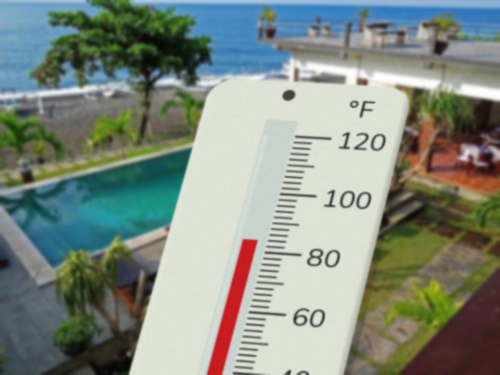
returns 84°F
